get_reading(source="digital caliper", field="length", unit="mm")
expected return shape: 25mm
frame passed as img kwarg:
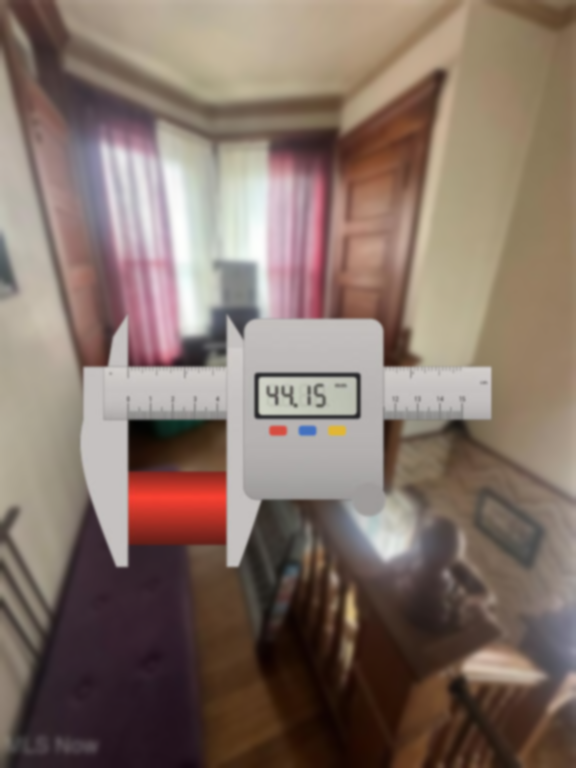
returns 44.15mm
